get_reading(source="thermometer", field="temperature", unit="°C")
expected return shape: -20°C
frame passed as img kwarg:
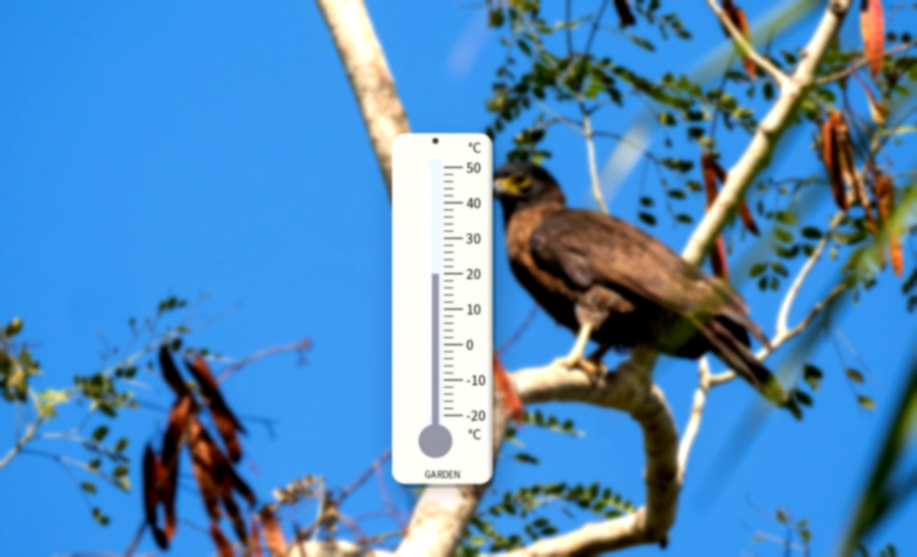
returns 20°C
